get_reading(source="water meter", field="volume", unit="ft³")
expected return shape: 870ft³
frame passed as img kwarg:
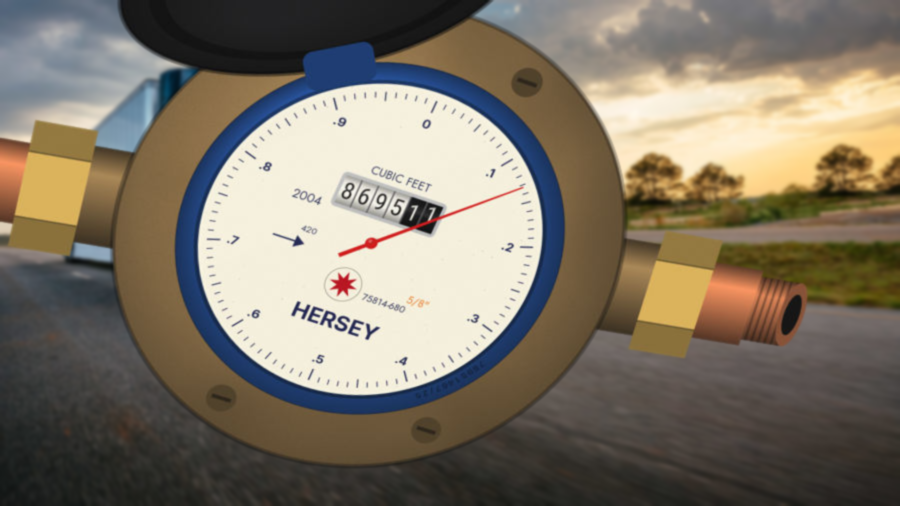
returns 869511.13ft³
